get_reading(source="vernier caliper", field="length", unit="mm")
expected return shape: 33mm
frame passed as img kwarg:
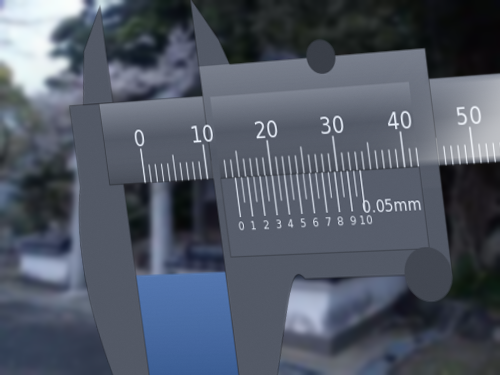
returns 14.4mm
